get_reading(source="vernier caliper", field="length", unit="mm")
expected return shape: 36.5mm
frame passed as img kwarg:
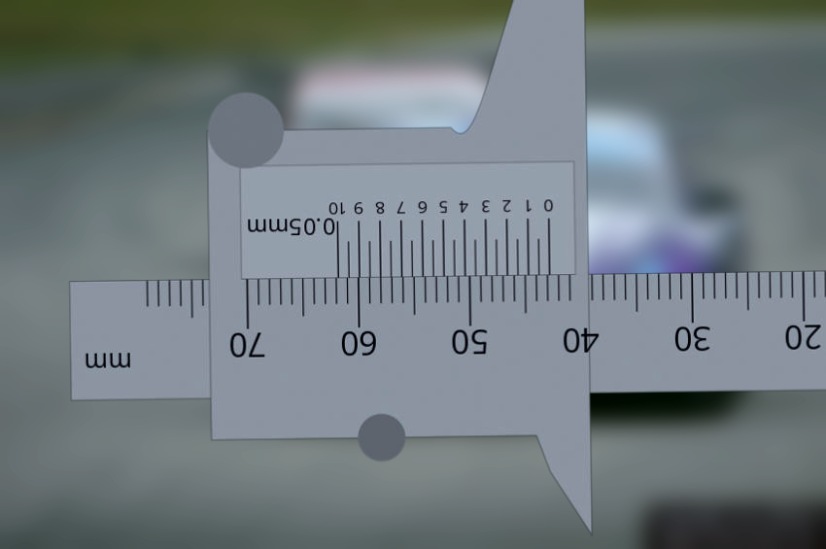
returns 42.8mm
